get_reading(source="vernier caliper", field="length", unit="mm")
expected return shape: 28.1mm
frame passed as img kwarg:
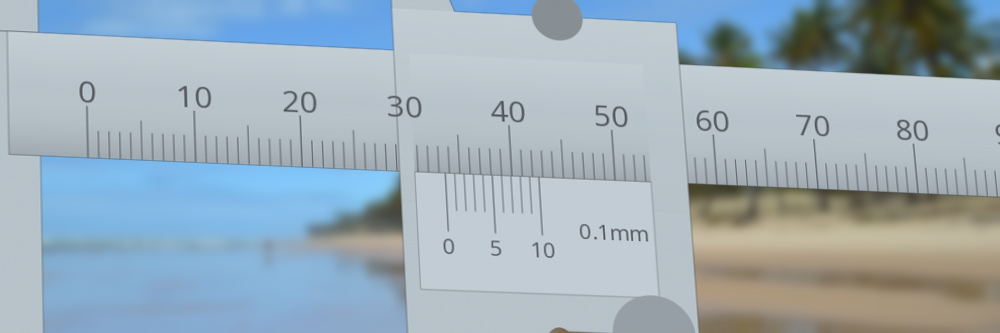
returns 33.6mm
